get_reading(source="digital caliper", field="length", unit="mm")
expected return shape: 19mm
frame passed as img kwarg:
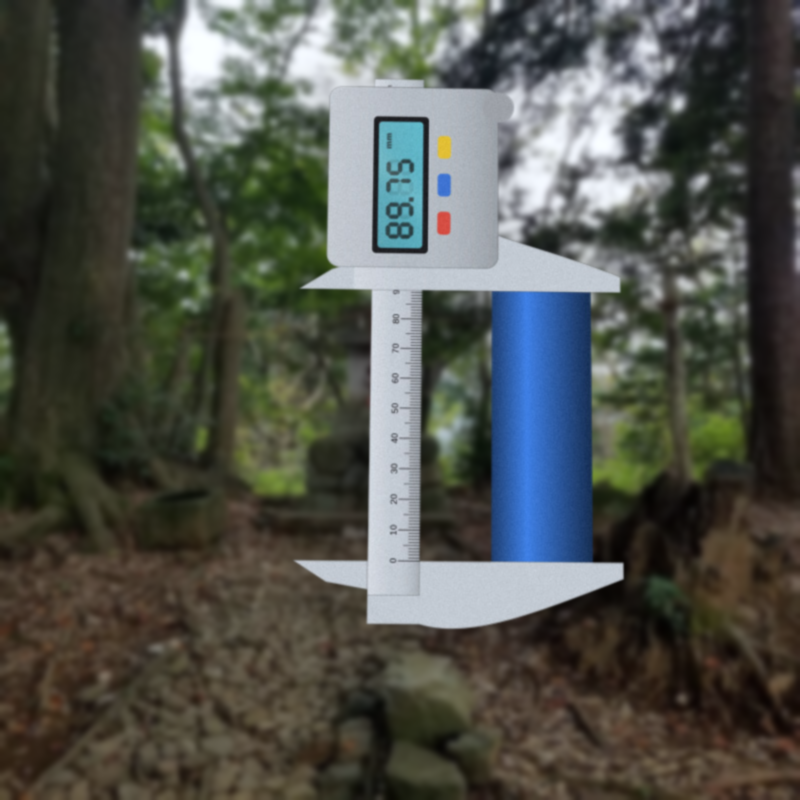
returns 89.75mm
